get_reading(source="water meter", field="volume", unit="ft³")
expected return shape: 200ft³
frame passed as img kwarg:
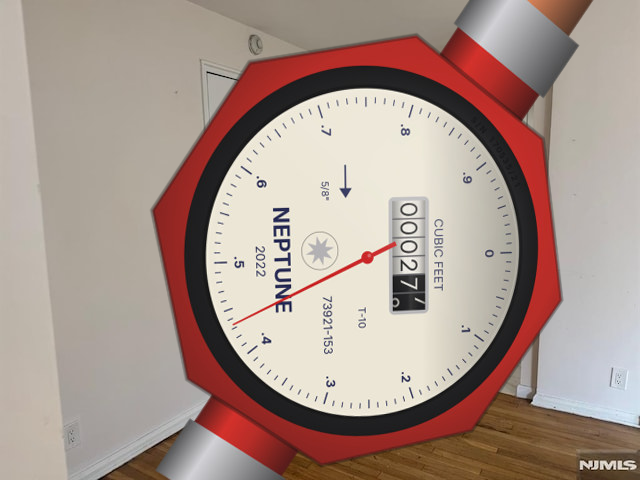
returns 277.43ft³
